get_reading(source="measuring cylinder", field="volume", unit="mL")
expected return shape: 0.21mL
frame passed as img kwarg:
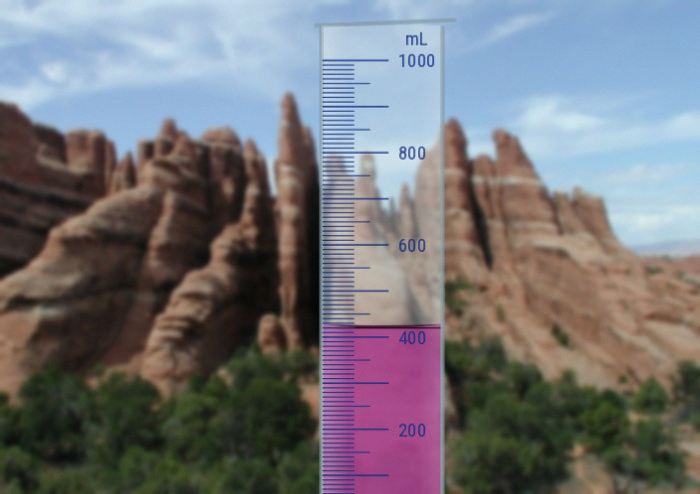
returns 420mL
